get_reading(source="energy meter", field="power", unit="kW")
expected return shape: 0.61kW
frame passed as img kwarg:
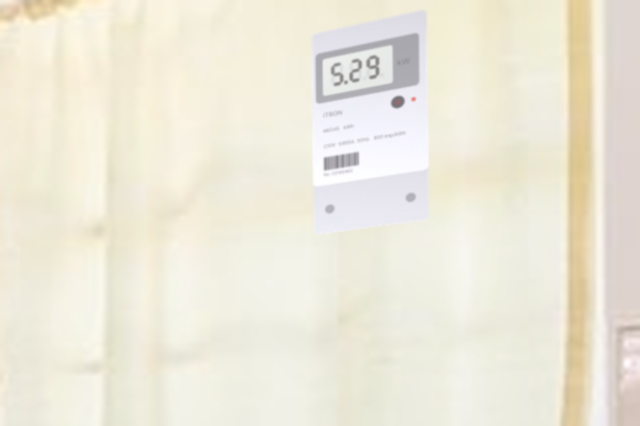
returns 5.29kW
